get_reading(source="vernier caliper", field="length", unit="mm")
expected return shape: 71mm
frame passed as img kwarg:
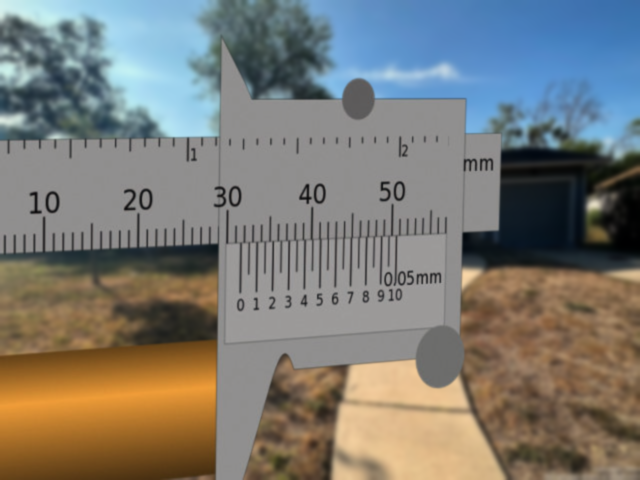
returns 31.6mm
